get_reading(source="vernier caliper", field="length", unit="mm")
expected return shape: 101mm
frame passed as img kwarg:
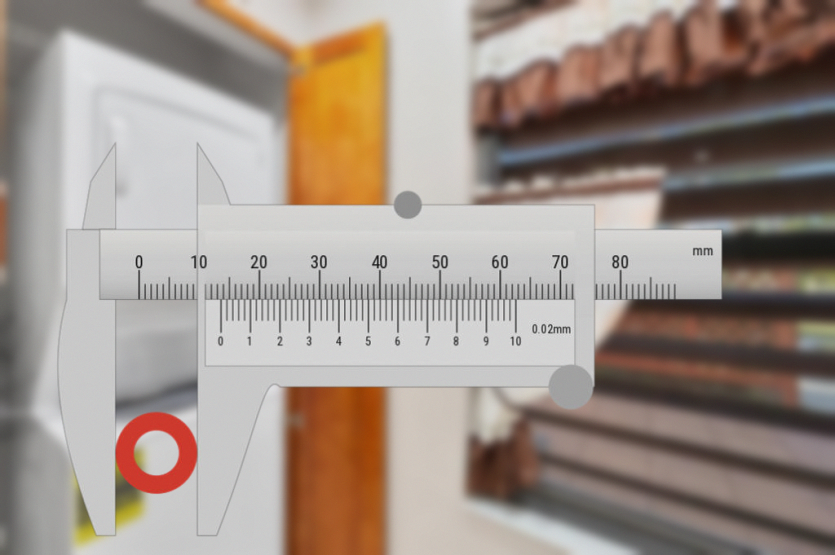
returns 13.6mm
